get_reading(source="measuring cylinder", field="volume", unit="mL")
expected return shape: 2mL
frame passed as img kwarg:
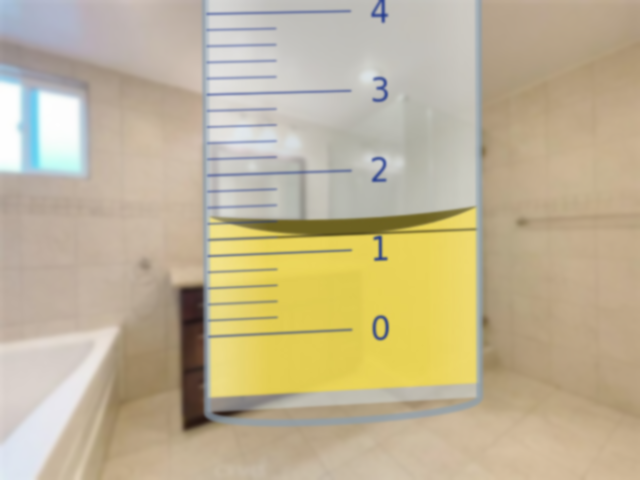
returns 1.2mL
